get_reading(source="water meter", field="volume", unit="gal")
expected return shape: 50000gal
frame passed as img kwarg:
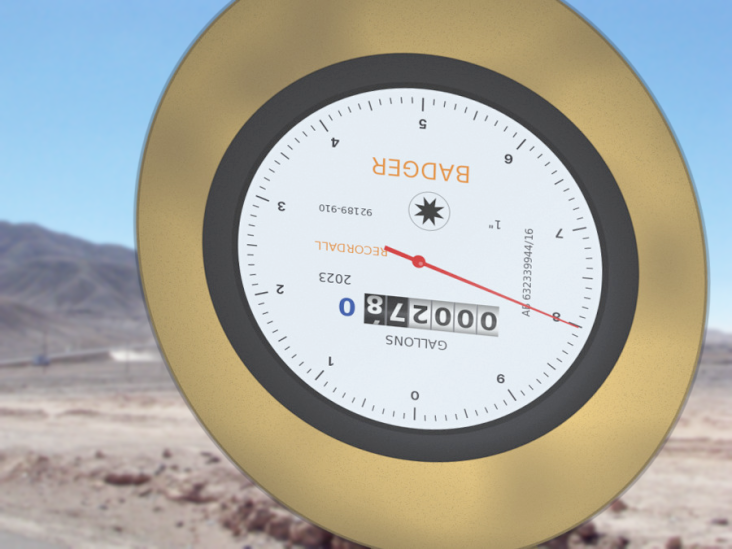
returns 2778.0gal
